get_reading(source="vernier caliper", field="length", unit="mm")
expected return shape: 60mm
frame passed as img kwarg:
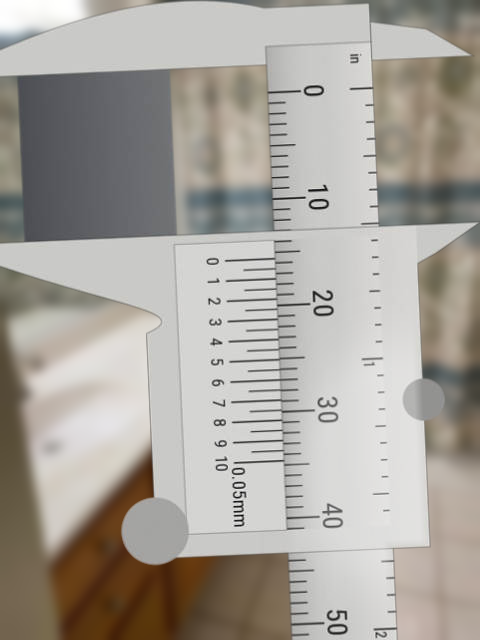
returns 15.6mm
